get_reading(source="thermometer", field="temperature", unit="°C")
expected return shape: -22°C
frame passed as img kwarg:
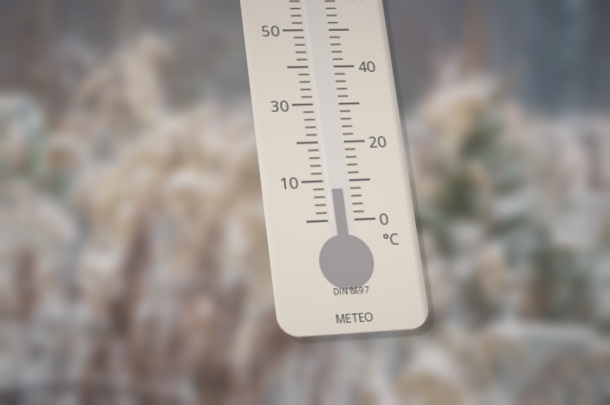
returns 8°C
